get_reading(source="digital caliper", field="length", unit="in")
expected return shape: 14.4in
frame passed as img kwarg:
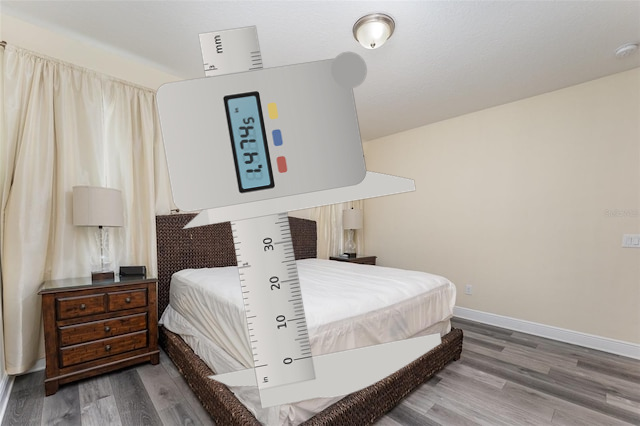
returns 1.4745in
